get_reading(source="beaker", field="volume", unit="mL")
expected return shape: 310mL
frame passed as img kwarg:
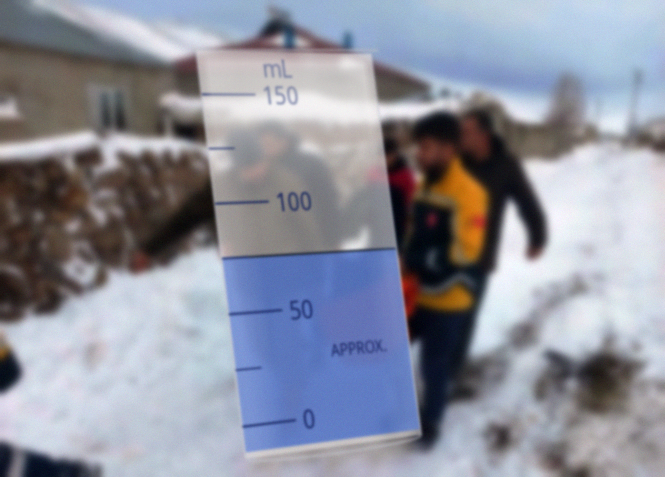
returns 75mL
